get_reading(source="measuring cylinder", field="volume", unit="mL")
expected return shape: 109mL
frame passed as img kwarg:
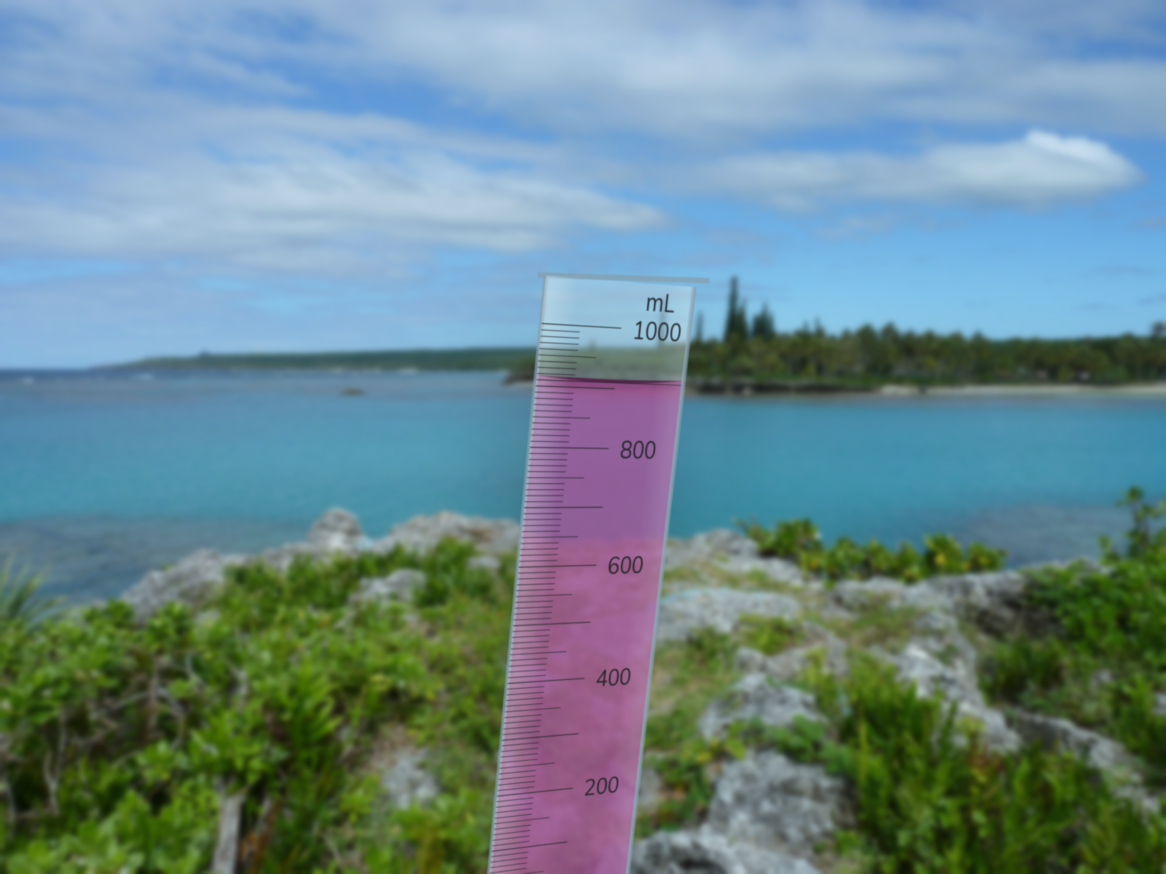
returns 910mL
